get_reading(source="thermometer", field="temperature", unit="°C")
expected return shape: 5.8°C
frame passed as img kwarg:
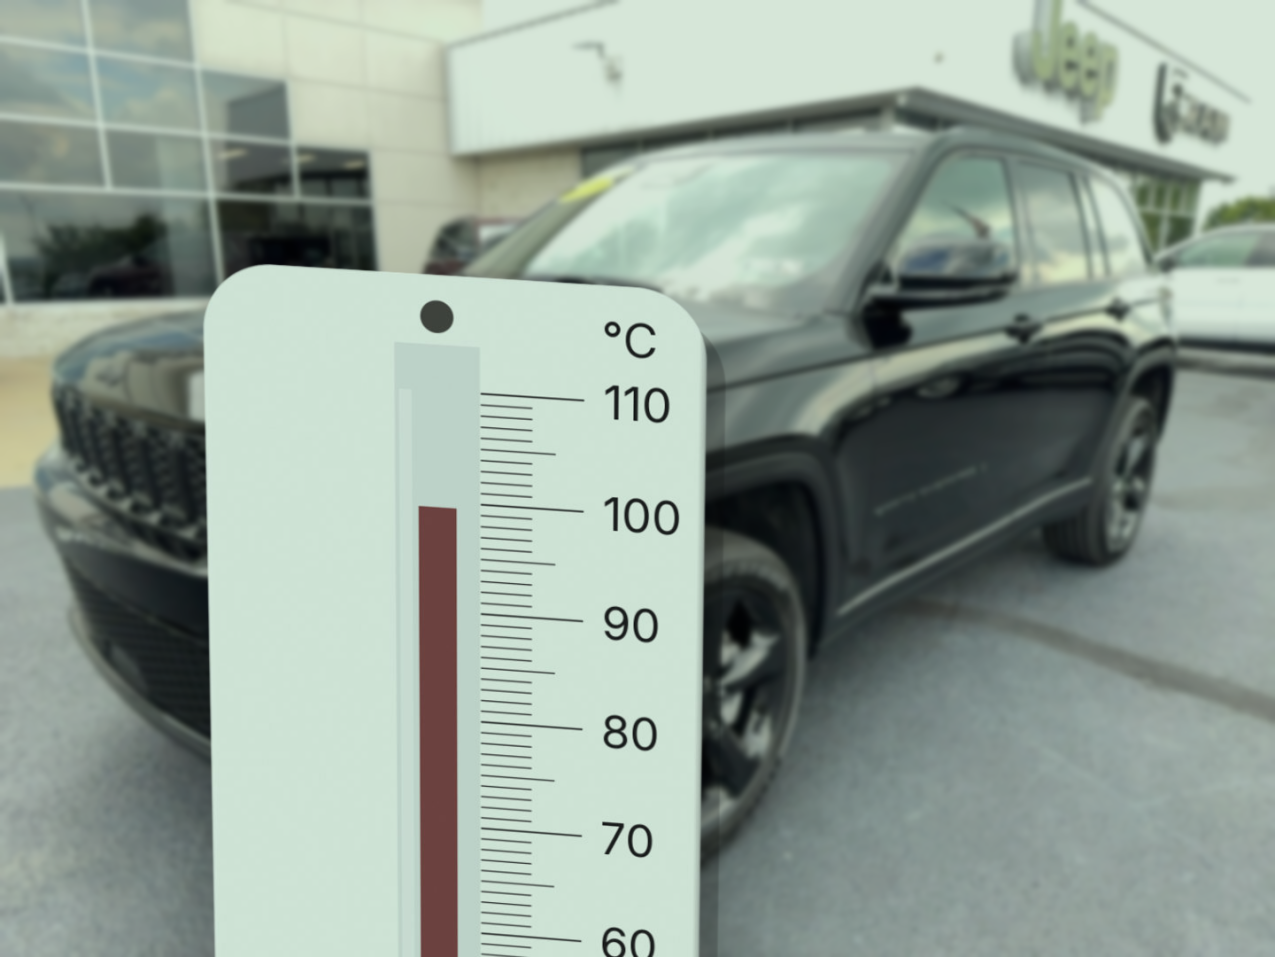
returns 99.5°C
